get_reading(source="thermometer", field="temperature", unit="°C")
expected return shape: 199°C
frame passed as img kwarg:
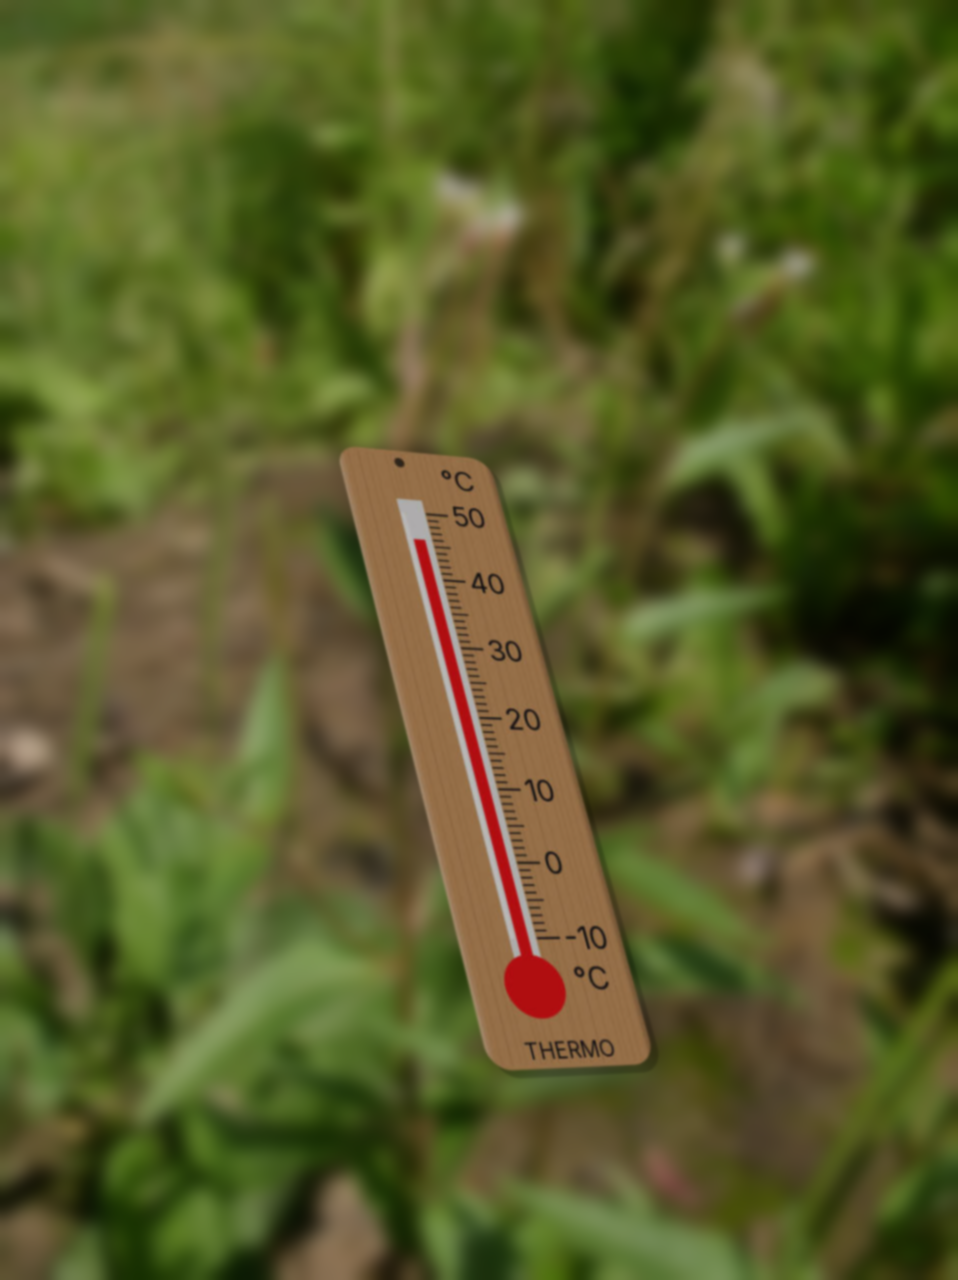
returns 46°C
